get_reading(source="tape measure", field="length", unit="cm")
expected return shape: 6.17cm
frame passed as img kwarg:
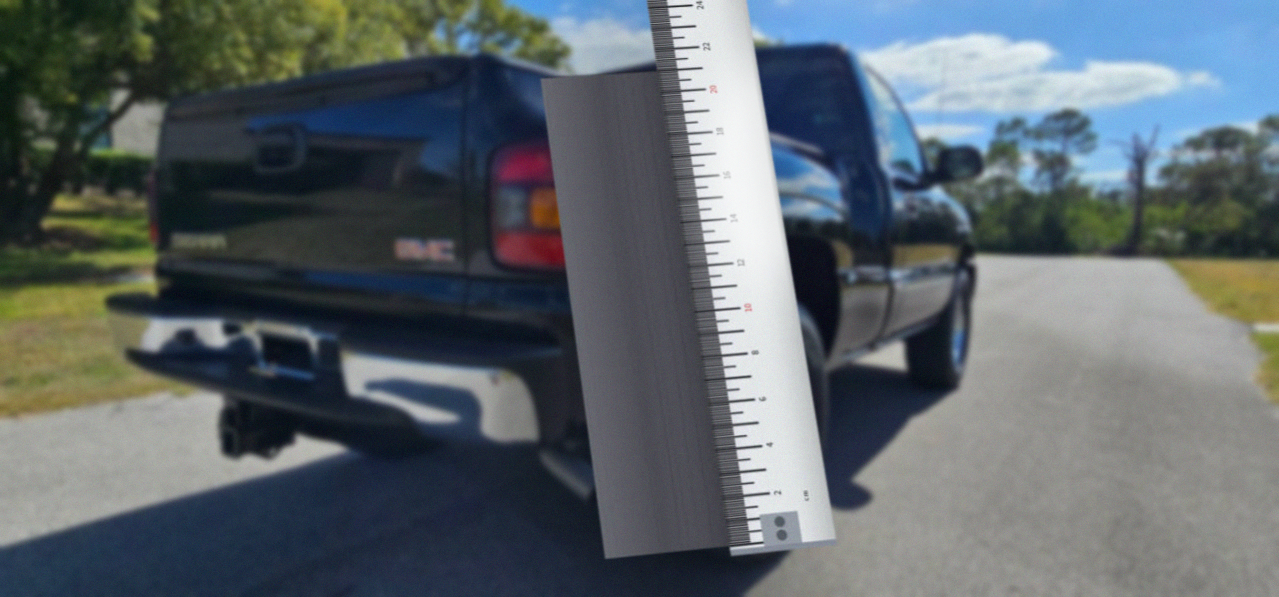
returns 21cm
